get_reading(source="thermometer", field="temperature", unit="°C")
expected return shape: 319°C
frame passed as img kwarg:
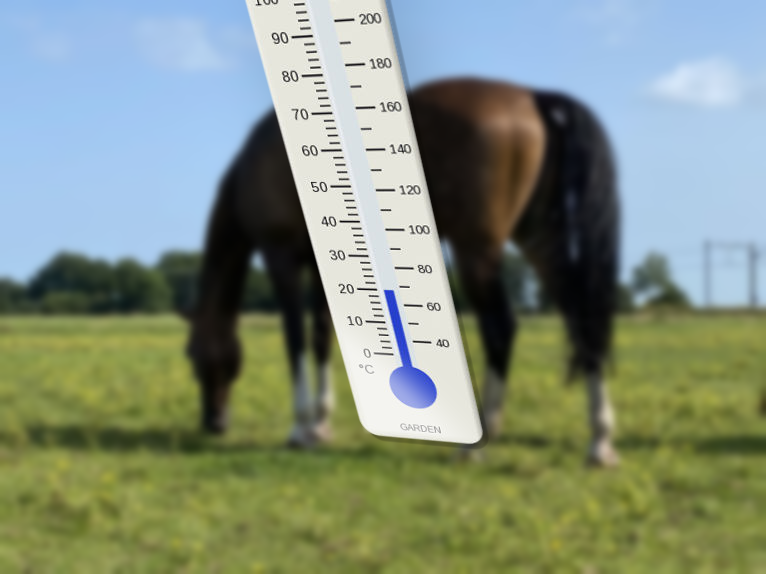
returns 20°C
